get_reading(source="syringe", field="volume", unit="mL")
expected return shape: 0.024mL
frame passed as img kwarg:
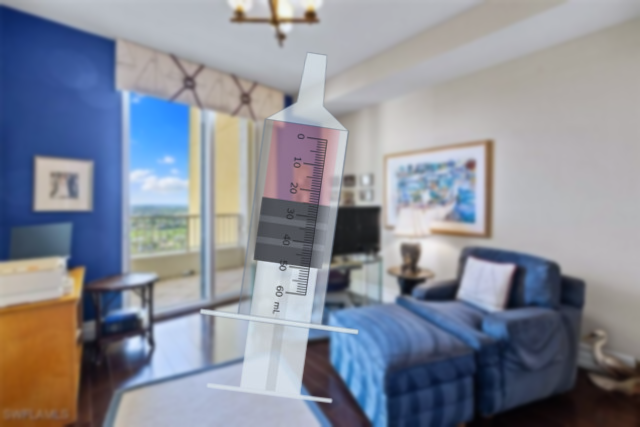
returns 25mL
